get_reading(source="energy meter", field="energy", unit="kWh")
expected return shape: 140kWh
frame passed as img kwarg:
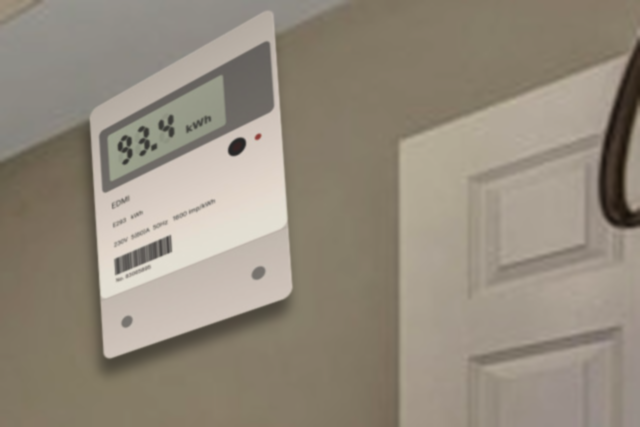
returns 93.4kWh
